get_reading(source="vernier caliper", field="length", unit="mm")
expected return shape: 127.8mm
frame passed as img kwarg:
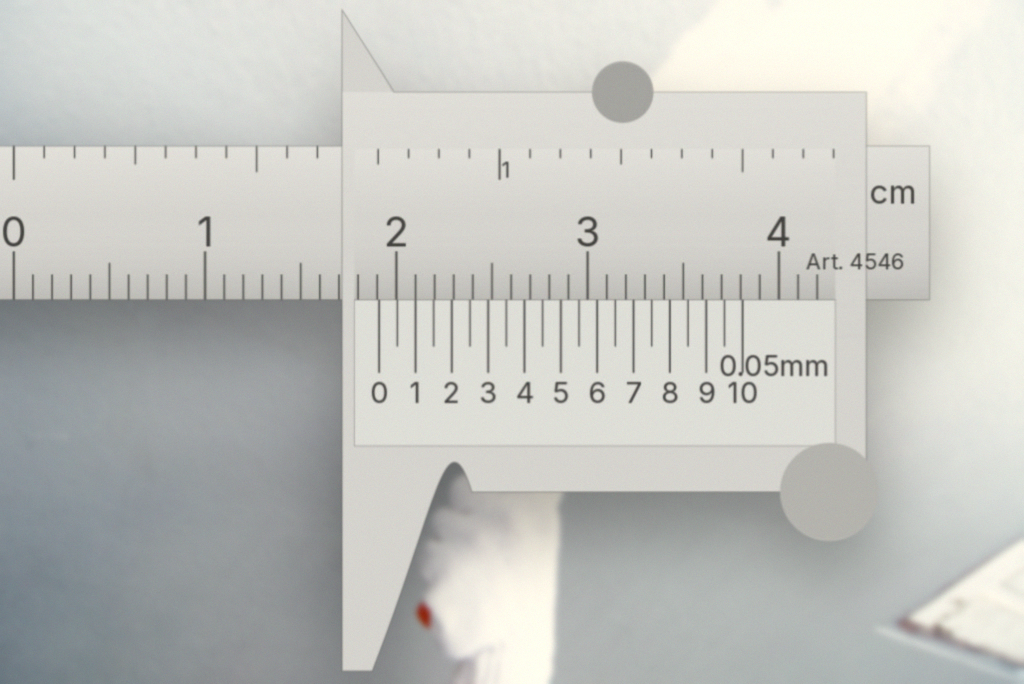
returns 19.1mm
